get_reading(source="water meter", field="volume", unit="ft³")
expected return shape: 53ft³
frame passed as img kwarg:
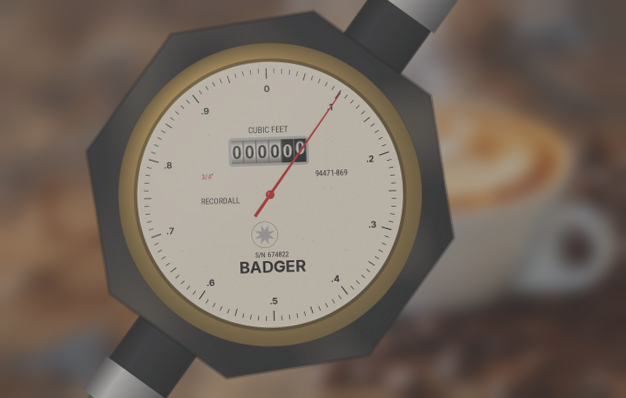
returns 0.10ft³
